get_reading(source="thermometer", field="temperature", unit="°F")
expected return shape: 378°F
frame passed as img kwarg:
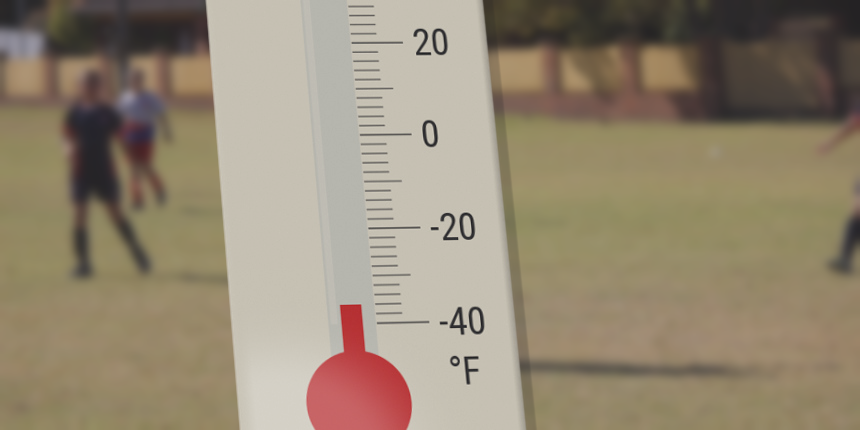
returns -36°F
